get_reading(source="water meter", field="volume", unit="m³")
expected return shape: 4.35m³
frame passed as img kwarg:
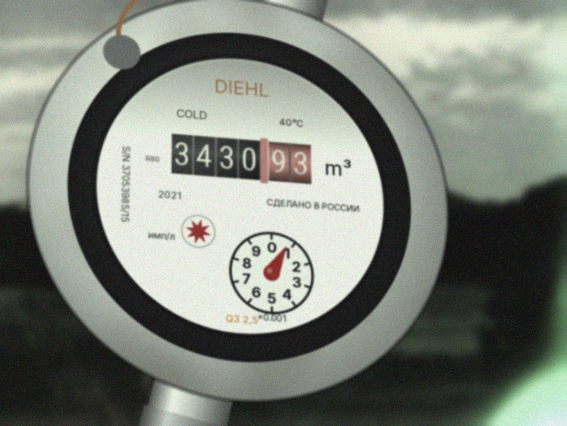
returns 3430.930m³
